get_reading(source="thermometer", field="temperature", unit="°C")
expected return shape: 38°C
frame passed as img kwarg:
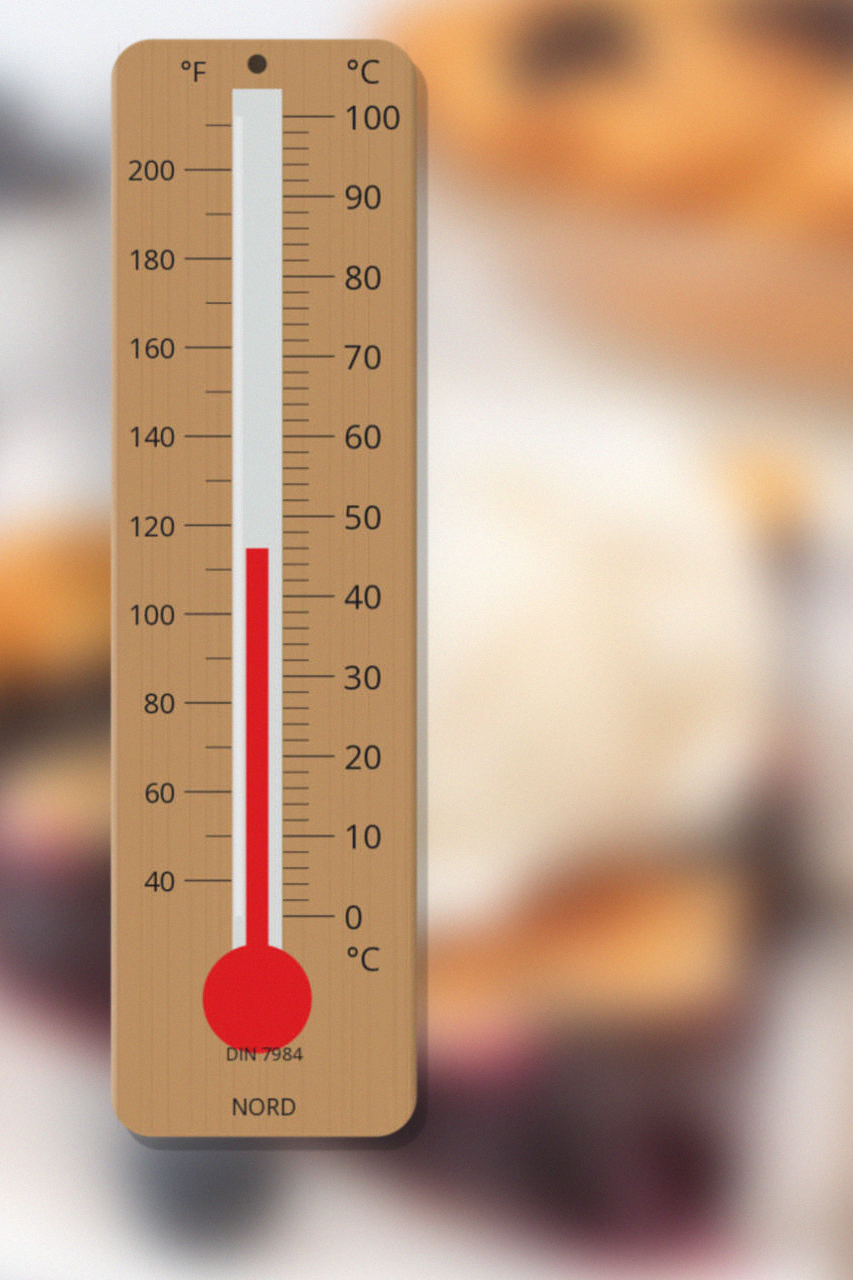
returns 46°C
